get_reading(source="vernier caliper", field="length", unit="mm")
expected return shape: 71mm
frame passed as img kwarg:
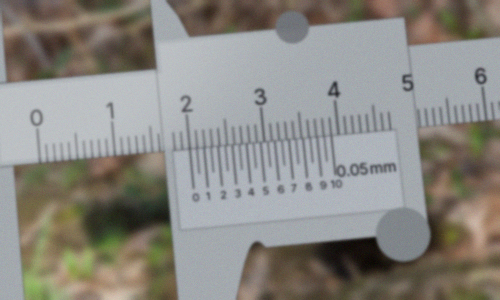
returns 20.0mm
